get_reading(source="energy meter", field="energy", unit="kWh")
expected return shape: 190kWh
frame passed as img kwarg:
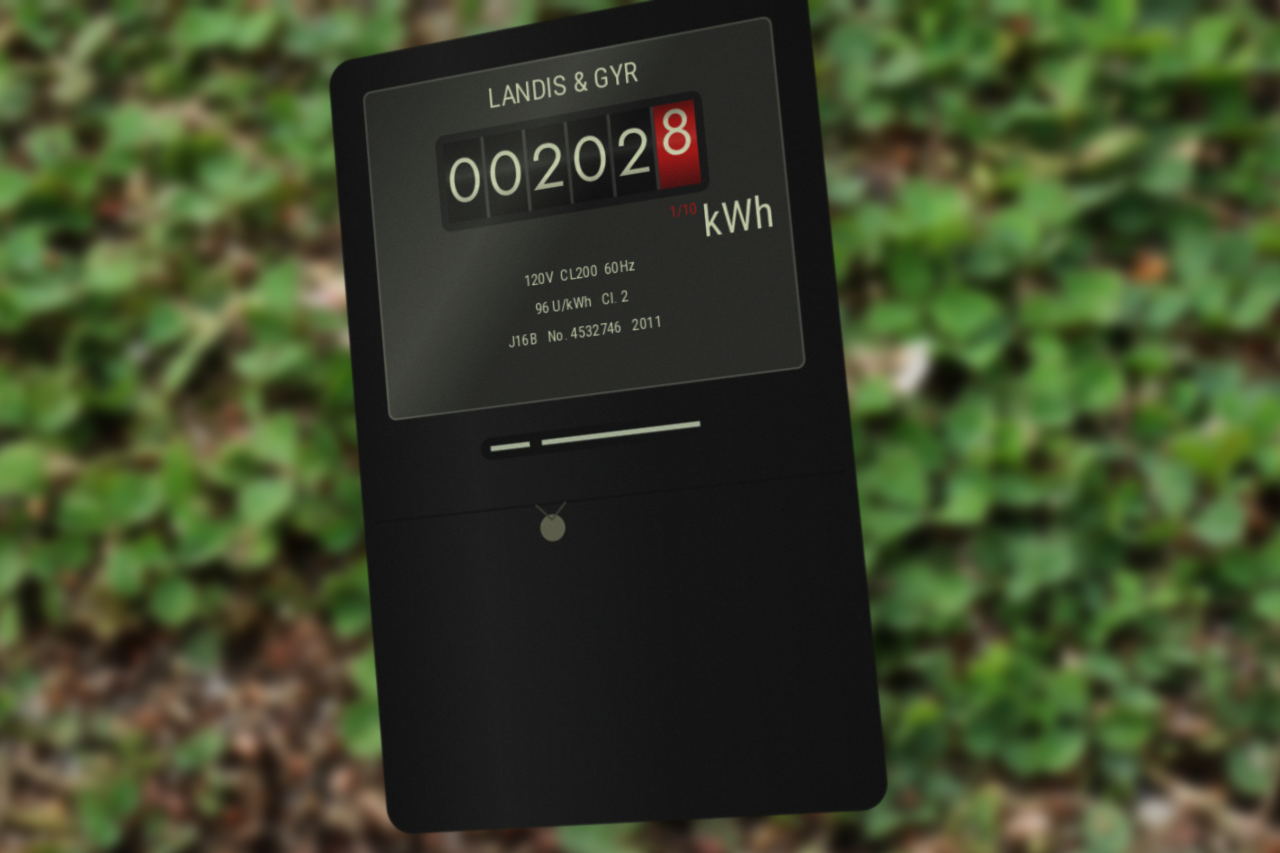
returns 202.8kWh
